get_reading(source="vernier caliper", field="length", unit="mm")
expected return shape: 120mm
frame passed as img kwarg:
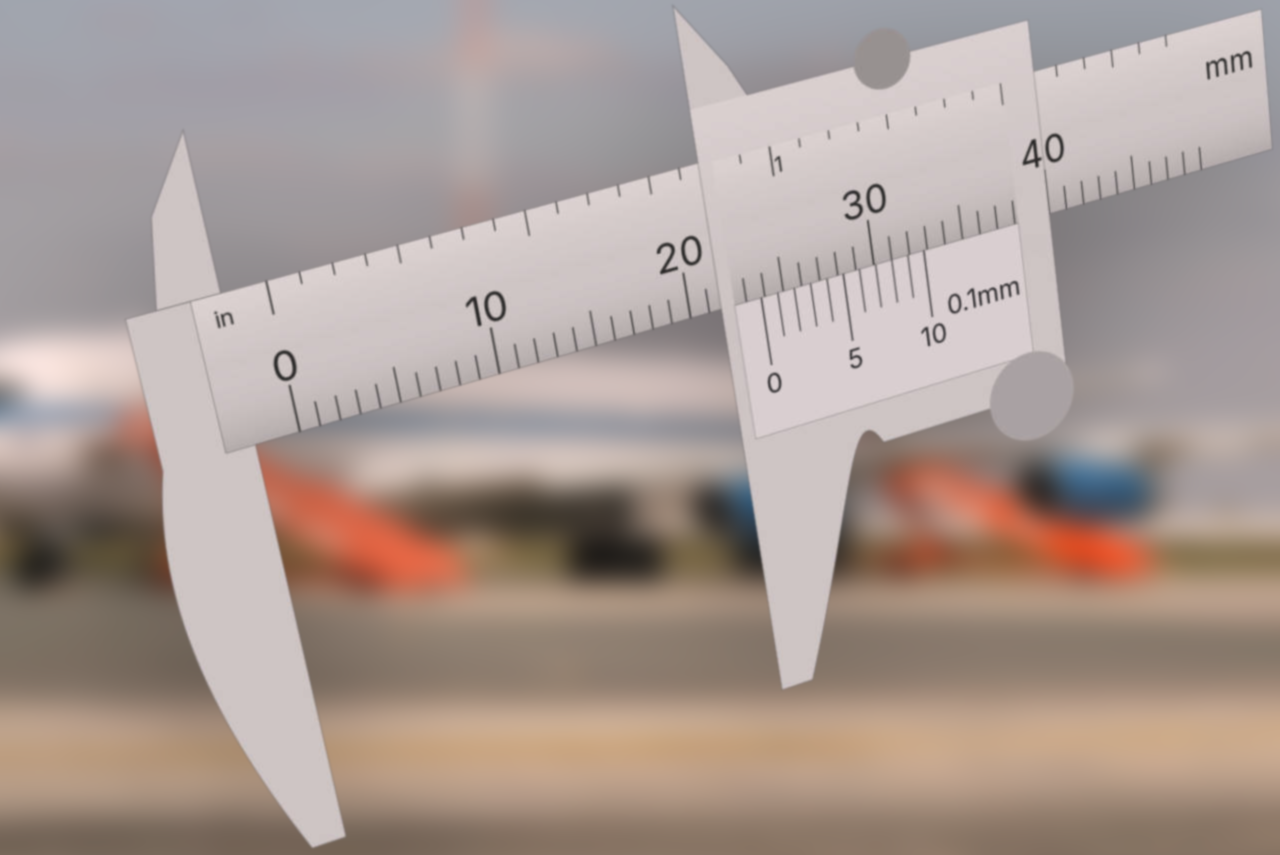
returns 23.8mm
